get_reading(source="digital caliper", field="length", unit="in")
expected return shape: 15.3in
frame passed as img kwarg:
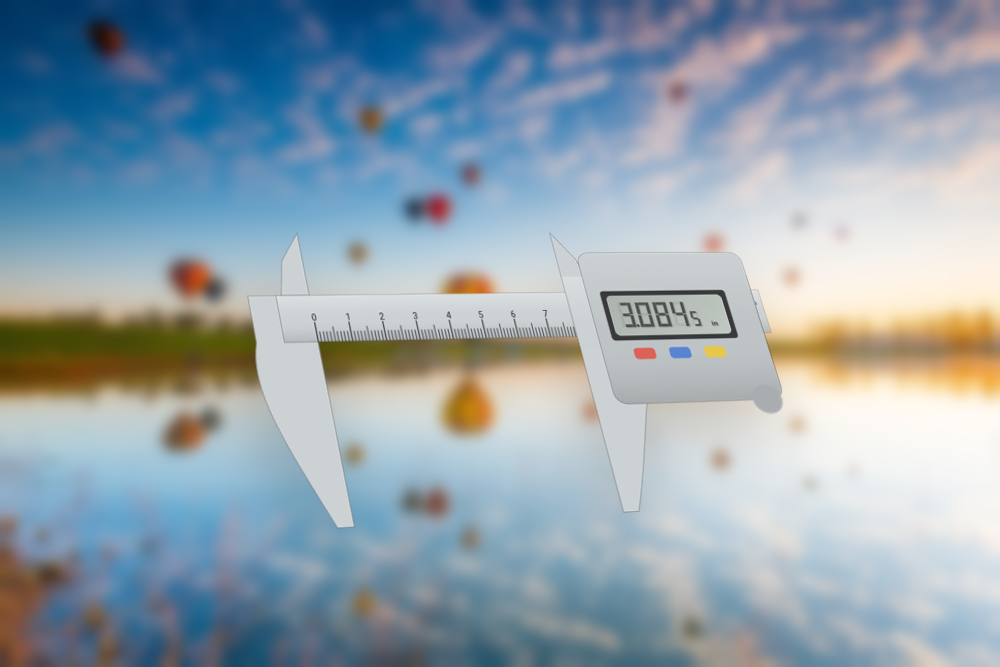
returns 3.0845in
